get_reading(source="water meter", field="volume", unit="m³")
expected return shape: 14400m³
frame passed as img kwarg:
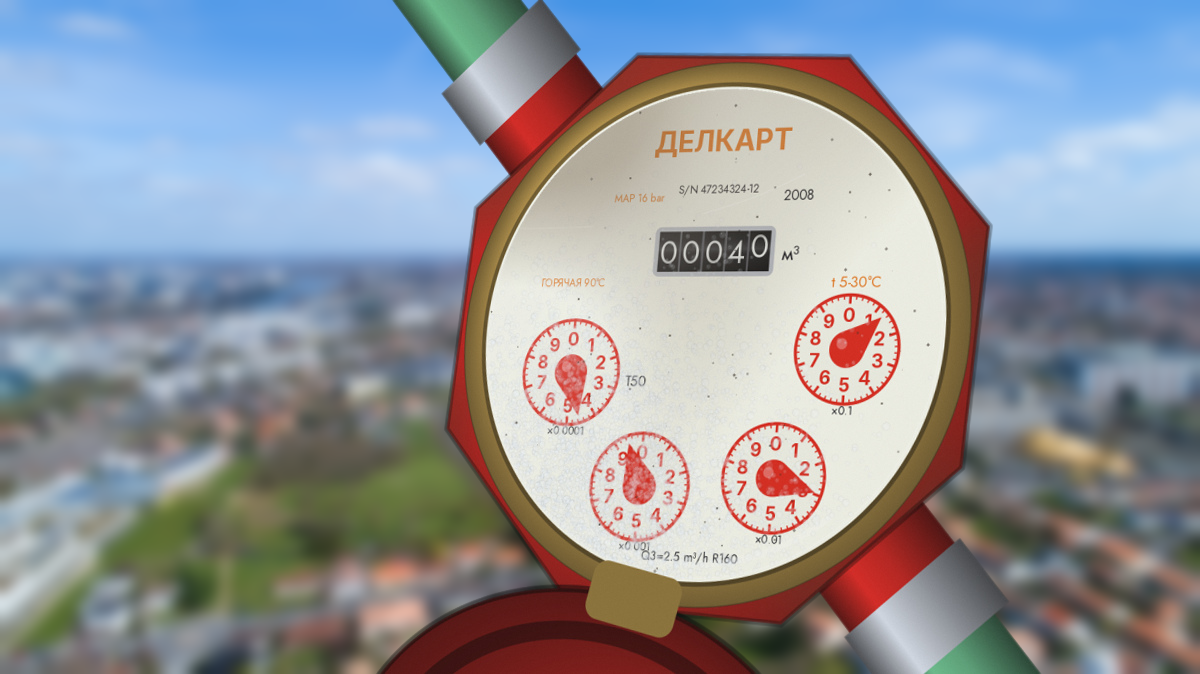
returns 40.1294m³
